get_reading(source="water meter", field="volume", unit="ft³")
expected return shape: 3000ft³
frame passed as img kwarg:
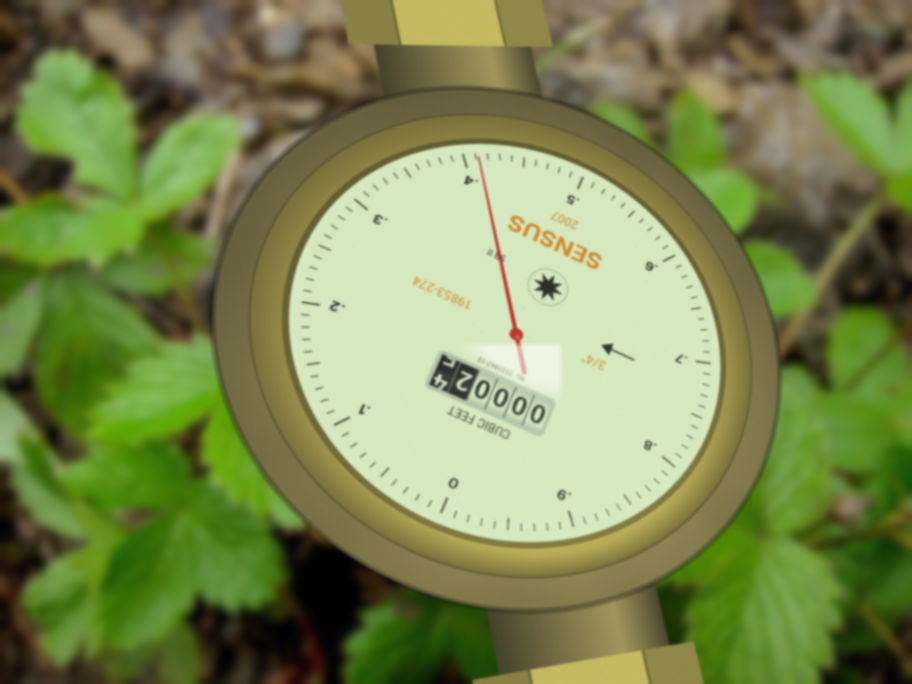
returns 24.41ft³
